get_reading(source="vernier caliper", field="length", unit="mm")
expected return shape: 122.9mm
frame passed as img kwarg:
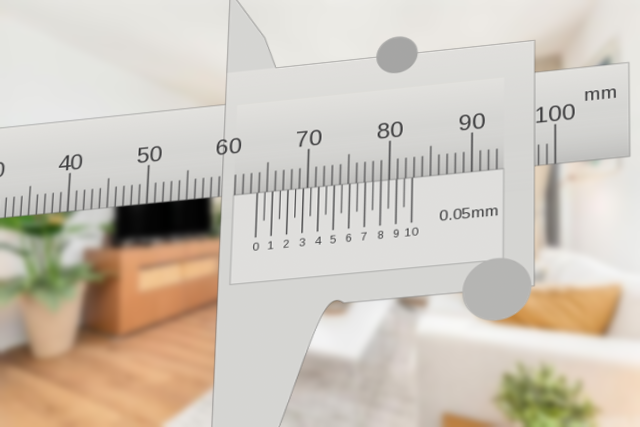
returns 63.8mm
